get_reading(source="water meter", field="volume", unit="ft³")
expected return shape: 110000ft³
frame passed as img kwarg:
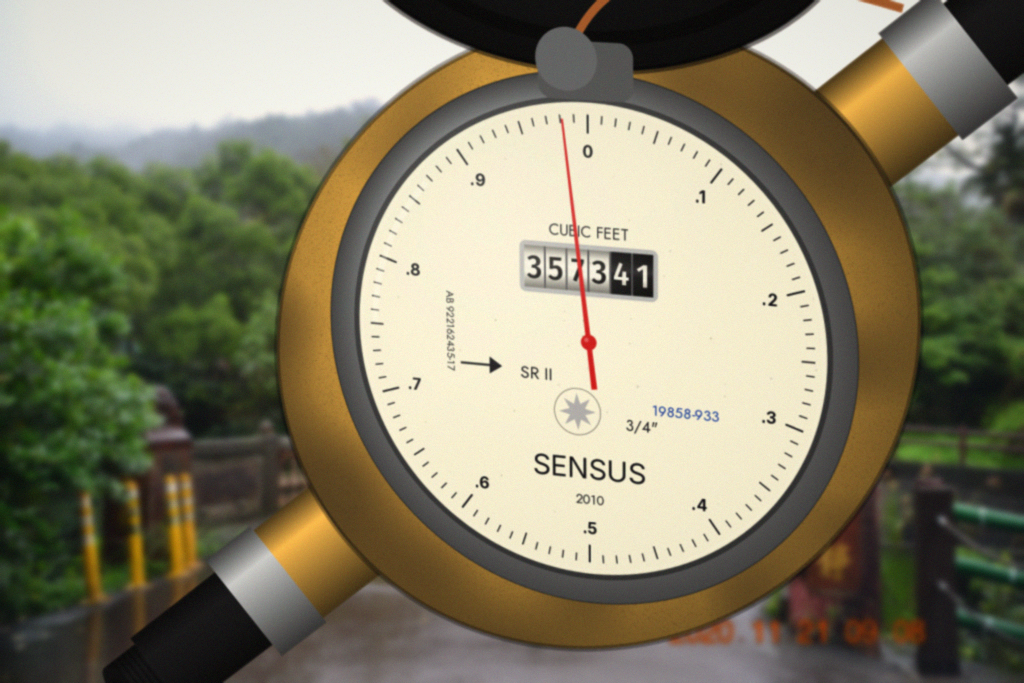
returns 357340.98ft³
